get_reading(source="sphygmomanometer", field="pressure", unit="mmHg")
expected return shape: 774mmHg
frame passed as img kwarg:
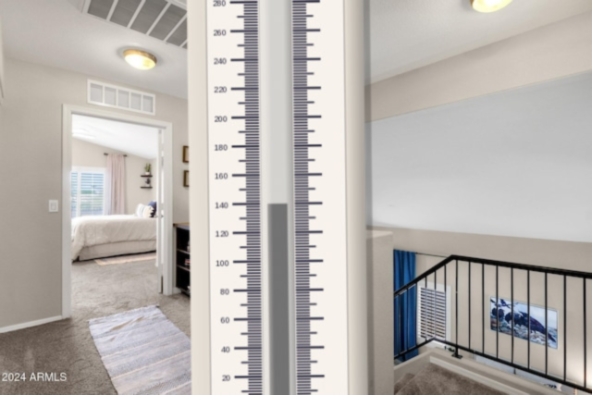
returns 140mmHg
